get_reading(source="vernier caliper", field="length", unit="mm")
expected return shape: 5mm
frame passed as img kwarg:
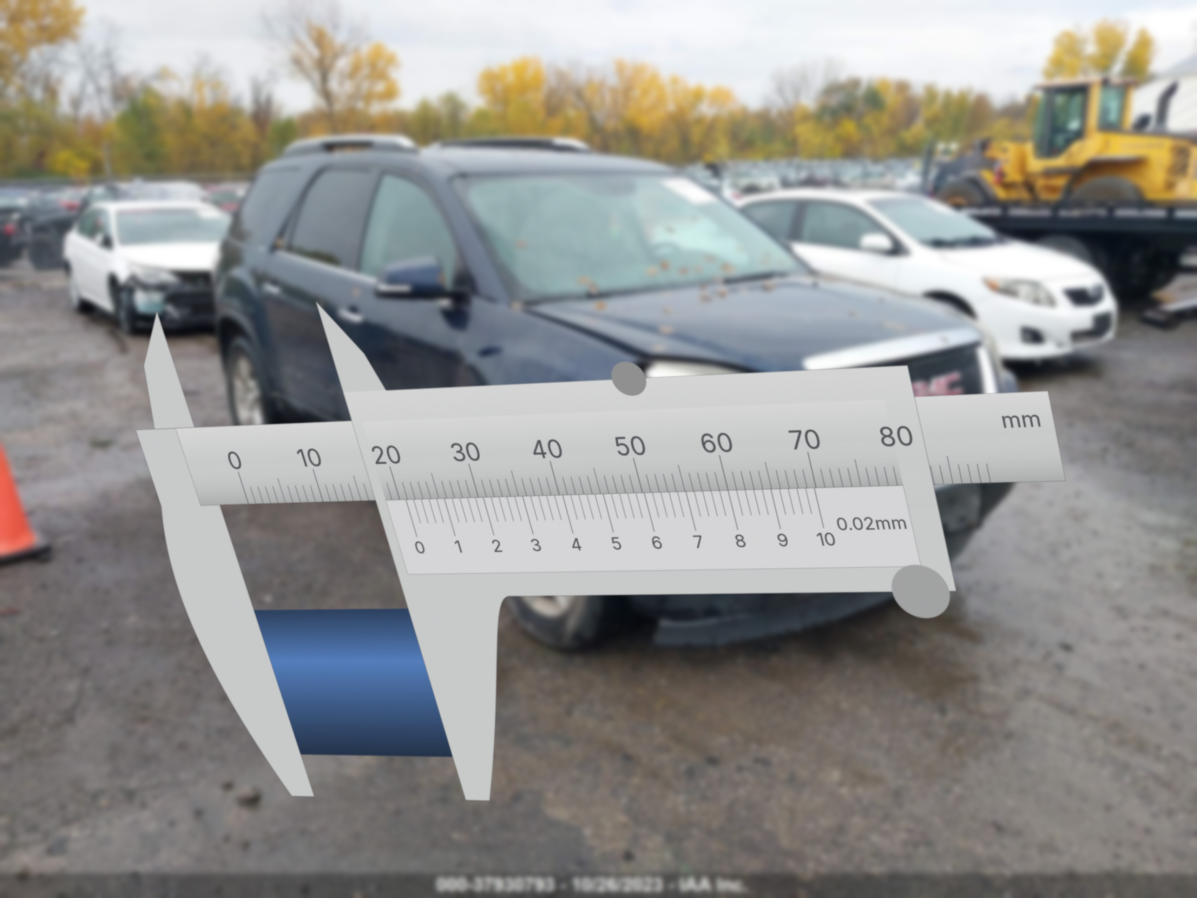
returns 20.8mm
